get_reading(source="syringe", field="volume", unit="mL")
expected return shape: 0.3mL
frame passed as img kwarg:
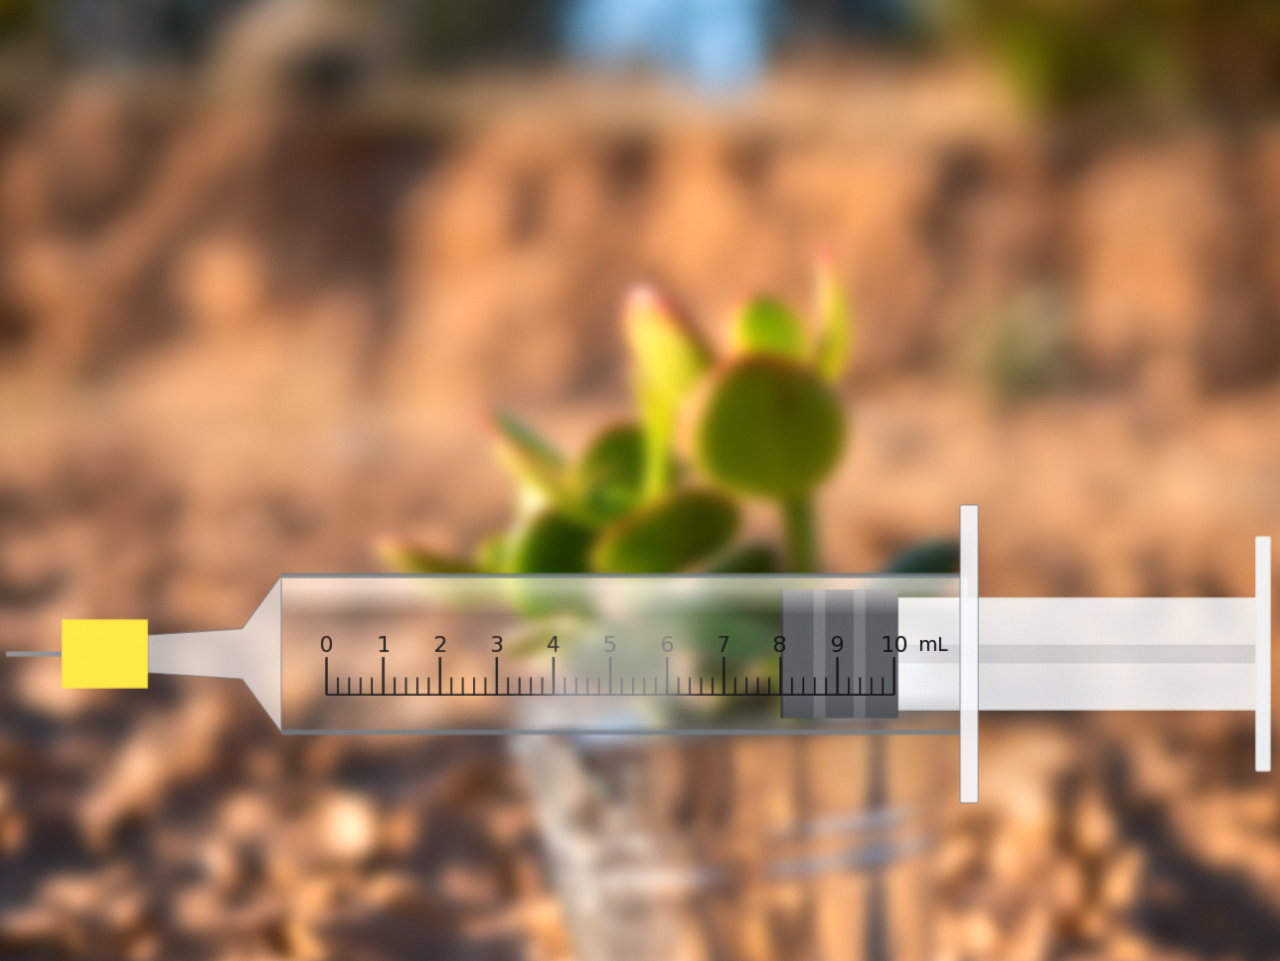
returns 8mL
